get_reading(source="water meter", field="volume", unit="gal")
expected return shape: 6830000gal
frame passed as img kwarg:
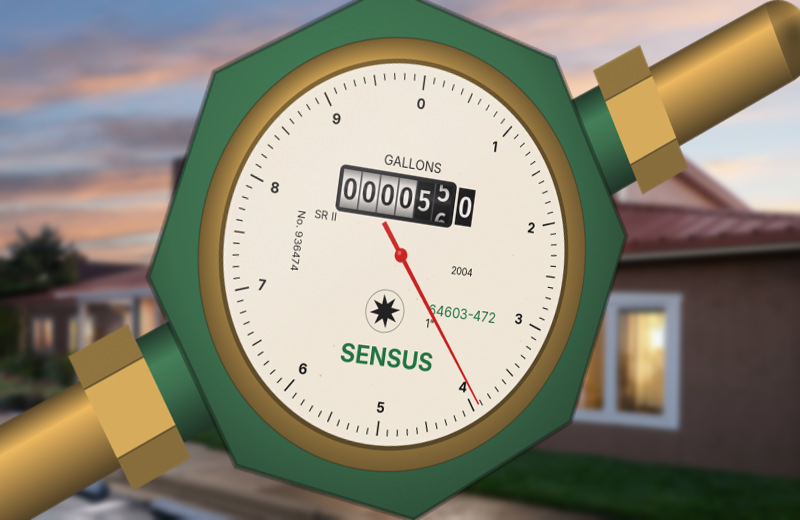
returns 553.9gal
